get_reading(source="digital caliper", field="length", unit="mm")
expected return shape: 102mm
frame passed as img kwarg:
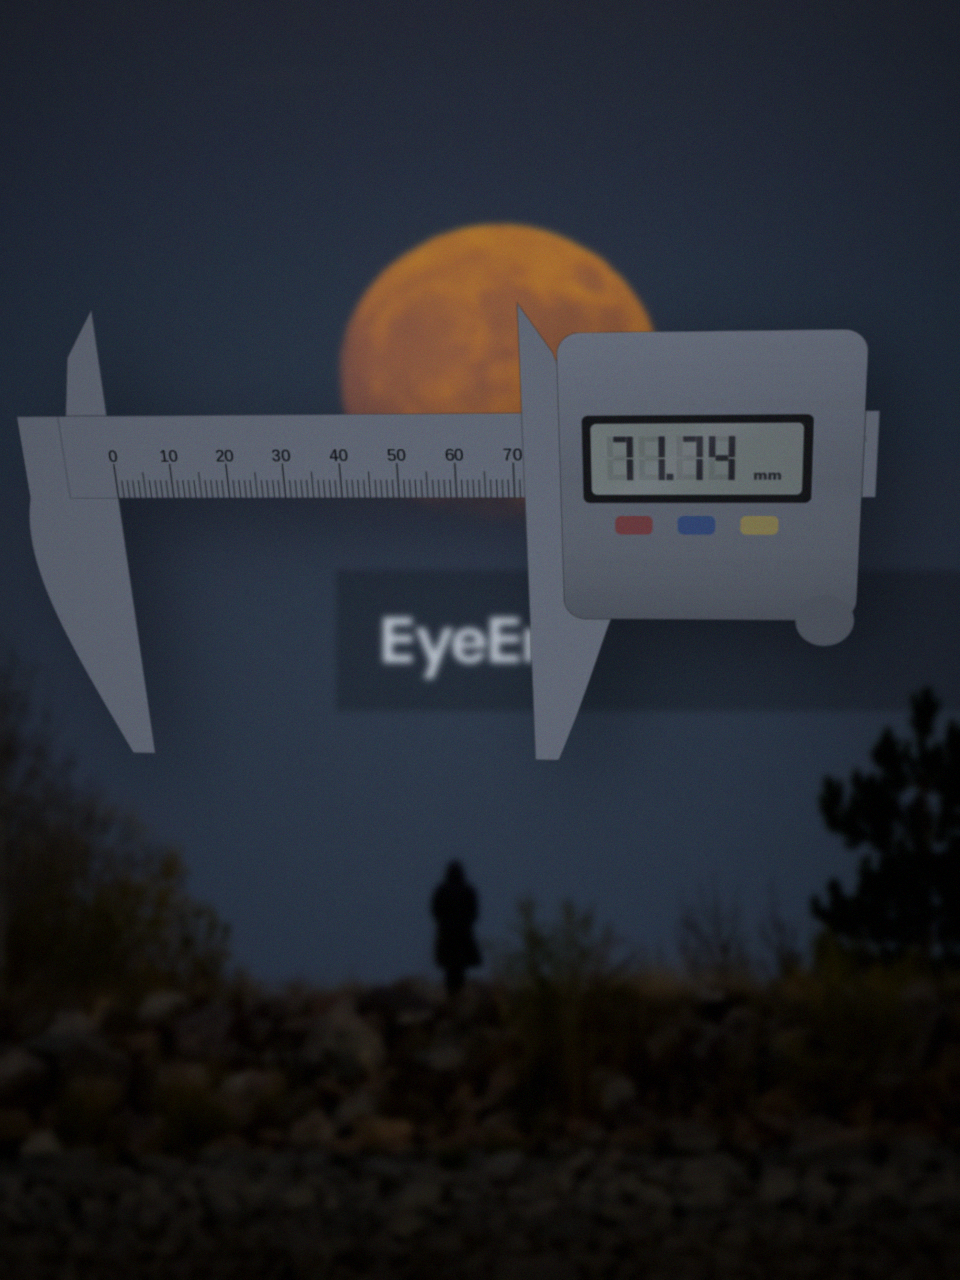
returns 71.74mm
